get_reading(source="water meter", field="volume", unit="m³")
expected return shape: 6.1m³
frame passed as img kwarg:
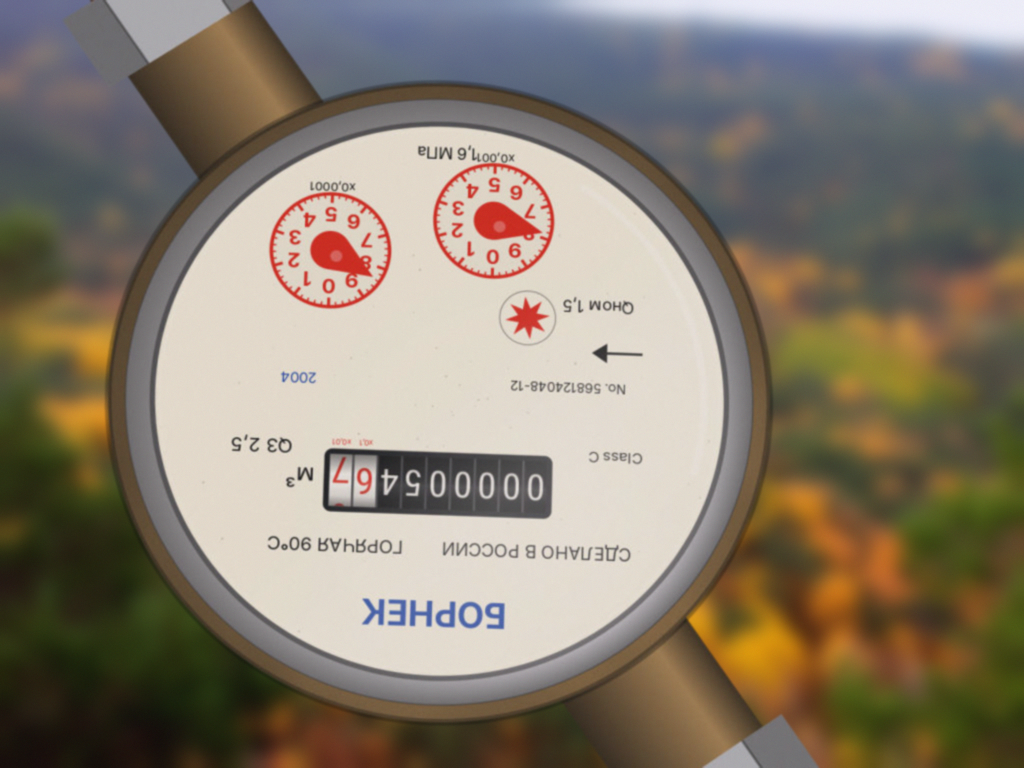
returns 54.6678m³
